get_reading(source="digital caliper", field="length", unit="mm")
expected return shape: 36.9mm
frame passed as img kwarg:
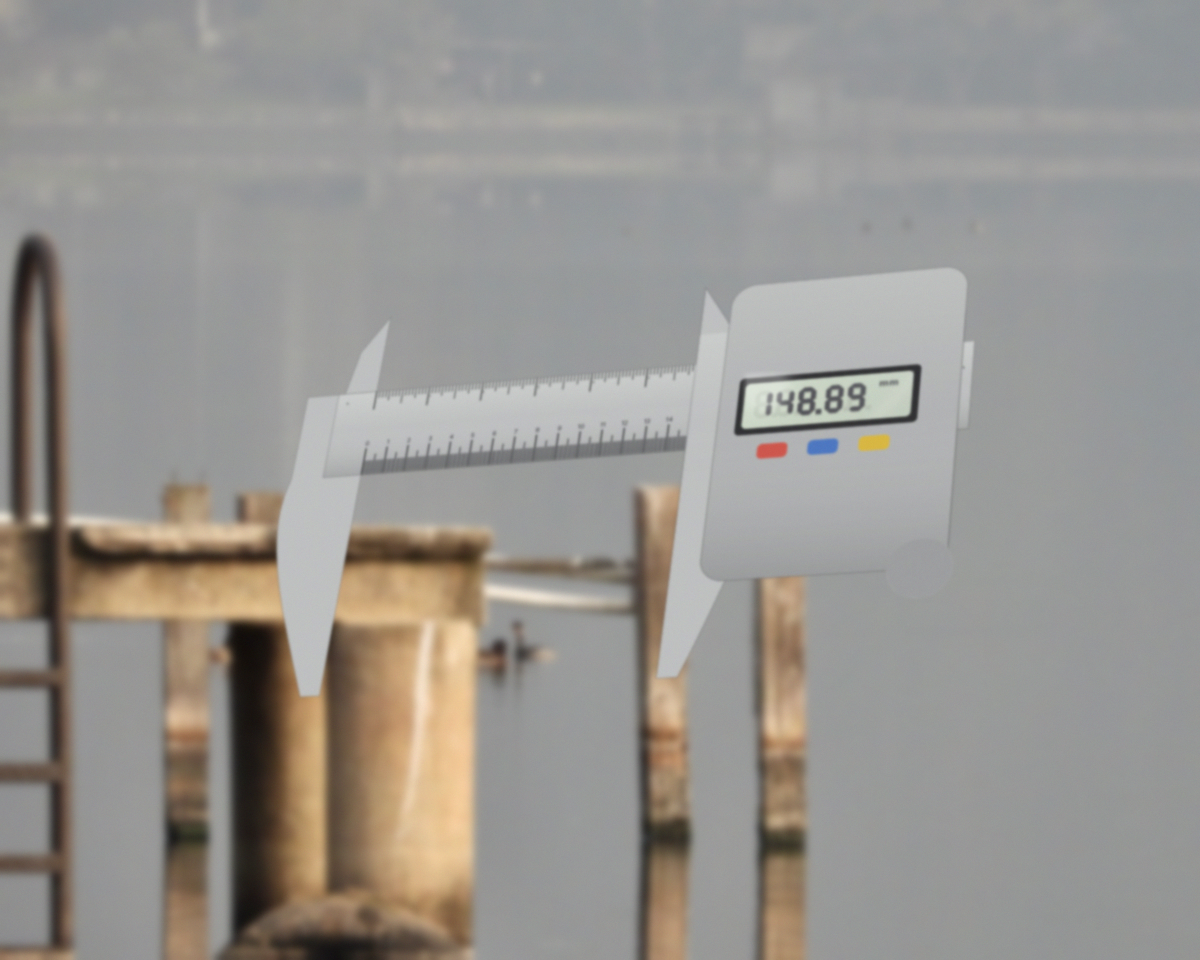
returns 148.89mm
